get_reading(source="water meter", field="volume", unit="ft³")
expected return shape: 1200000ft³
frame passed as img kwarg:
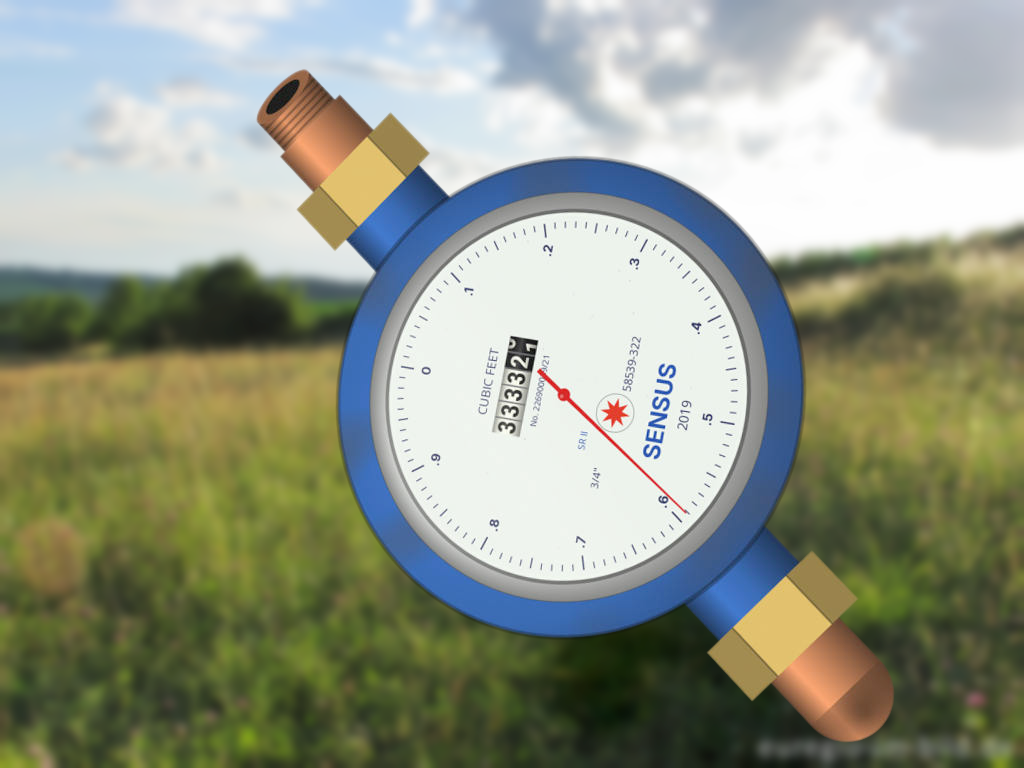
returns 333320.59ft³
